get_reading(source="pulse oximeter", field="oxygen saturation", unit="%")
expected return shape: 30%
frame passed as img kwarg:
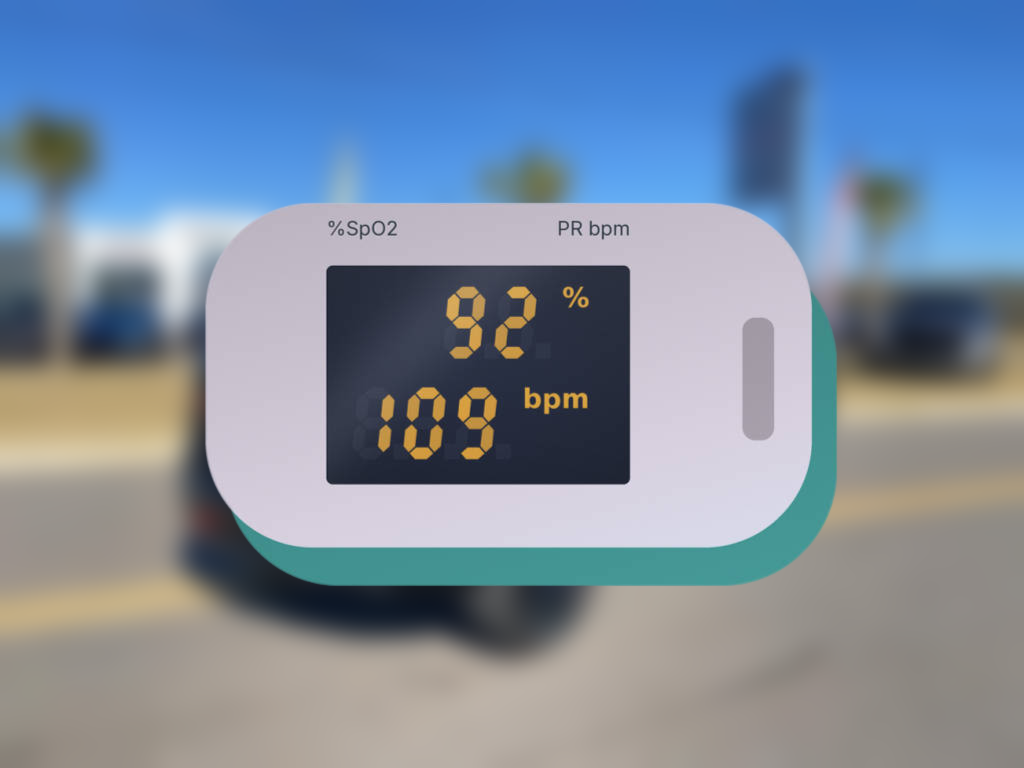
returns 92%
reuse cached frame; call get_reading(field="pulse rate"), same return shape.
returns 109bpm
